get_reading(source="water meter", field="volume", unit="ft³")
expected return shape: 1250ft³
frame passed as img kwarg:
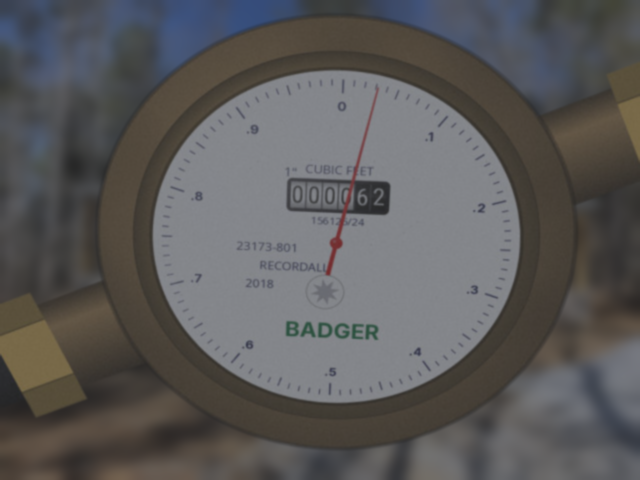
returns 62.03ft³
